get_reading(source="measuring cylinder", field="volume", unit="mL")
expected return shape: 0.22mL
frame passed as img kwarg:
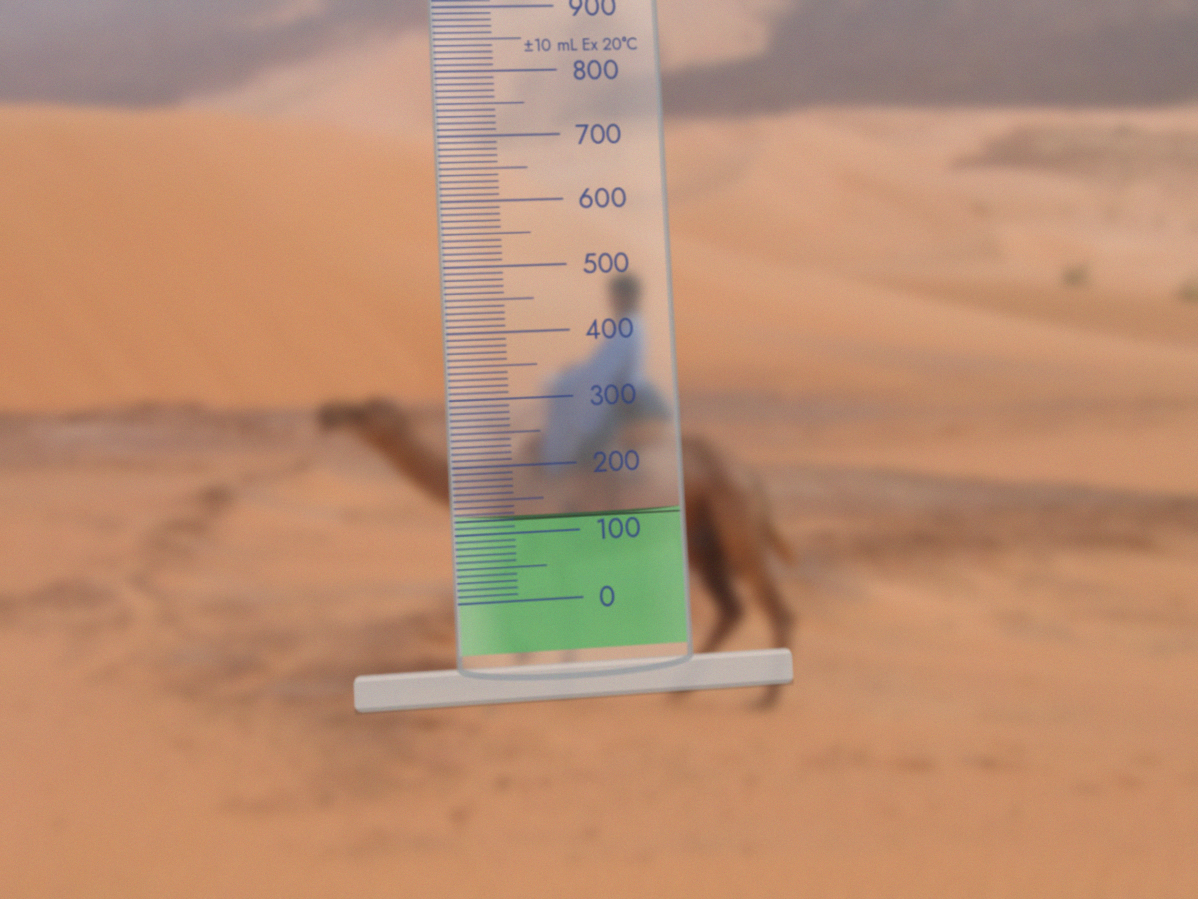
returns 120mL
